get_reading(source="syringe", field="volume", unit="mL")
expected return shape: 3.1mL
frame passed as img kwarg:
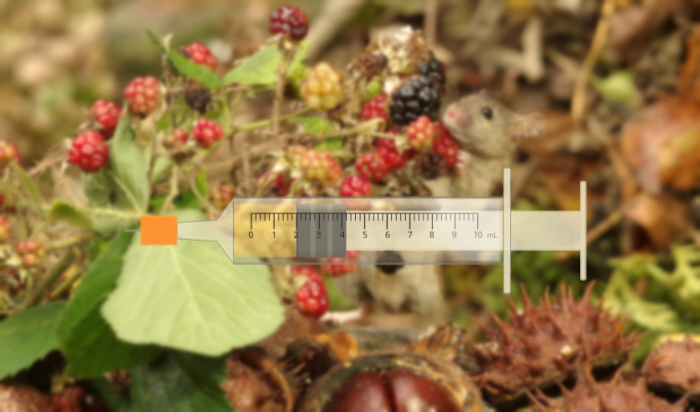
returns 2mL
